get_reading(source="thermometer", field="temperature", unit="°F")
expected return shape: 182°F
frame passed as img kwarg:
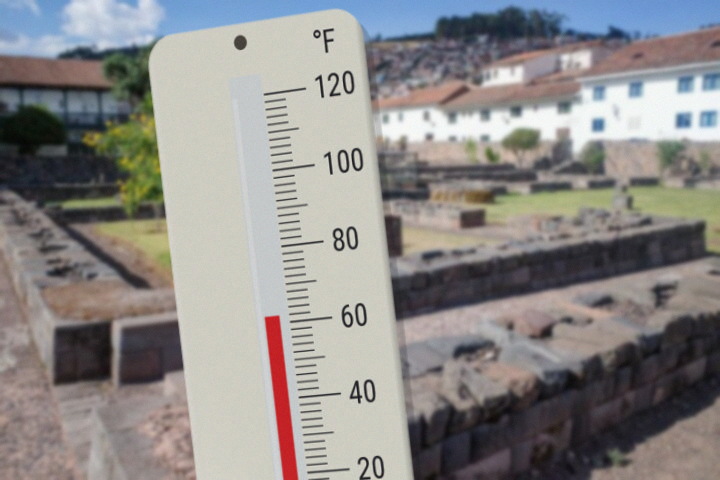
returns 62°F
